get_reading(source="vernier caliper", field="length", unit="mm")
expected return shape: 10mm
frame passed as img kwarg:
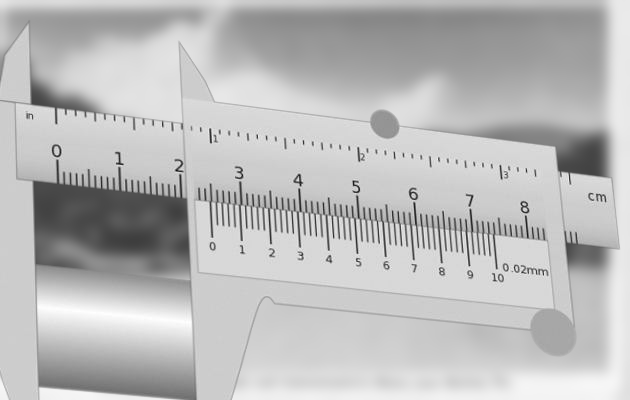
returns 24.8mm
